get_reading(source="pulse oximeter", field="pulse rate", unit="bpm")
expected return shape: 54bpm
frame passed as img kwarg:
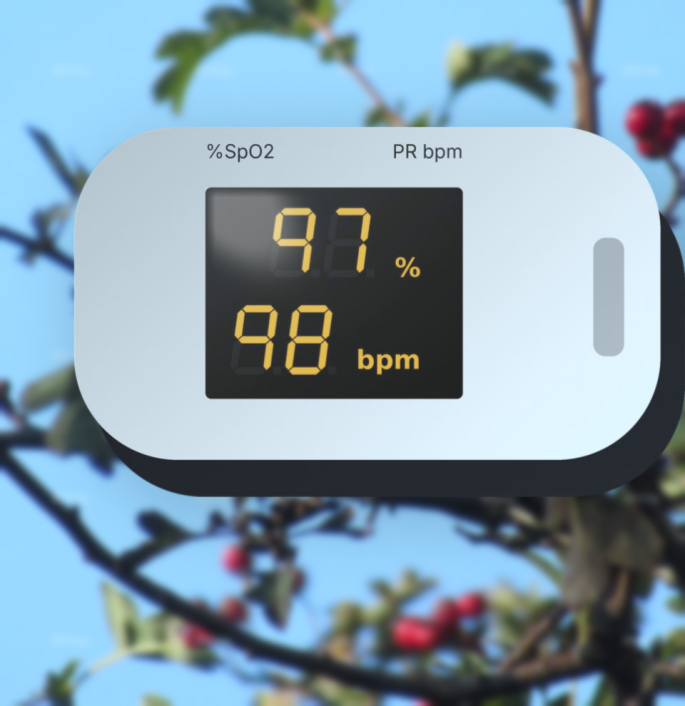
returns 98bpm
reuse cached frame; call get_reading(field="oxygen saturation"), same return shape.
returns 97%
